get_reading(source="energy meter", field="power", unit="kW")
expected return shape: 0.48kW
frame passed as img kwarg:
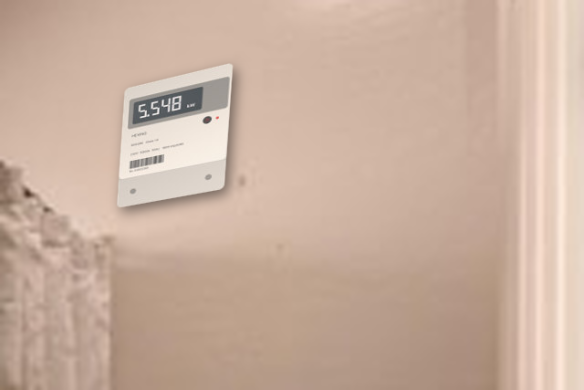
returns 5.548kW
